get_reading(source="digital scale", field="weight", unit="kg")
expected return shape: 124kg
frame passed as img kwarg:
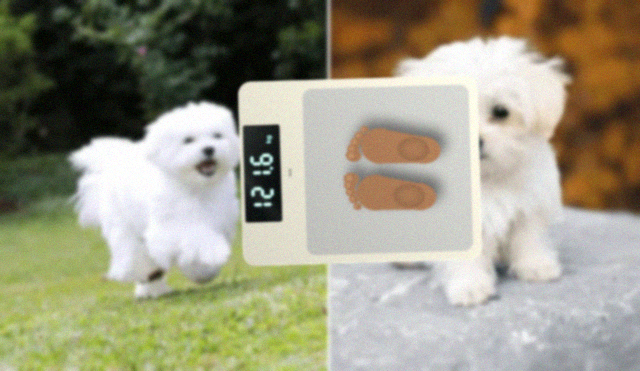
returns 121.6kg
